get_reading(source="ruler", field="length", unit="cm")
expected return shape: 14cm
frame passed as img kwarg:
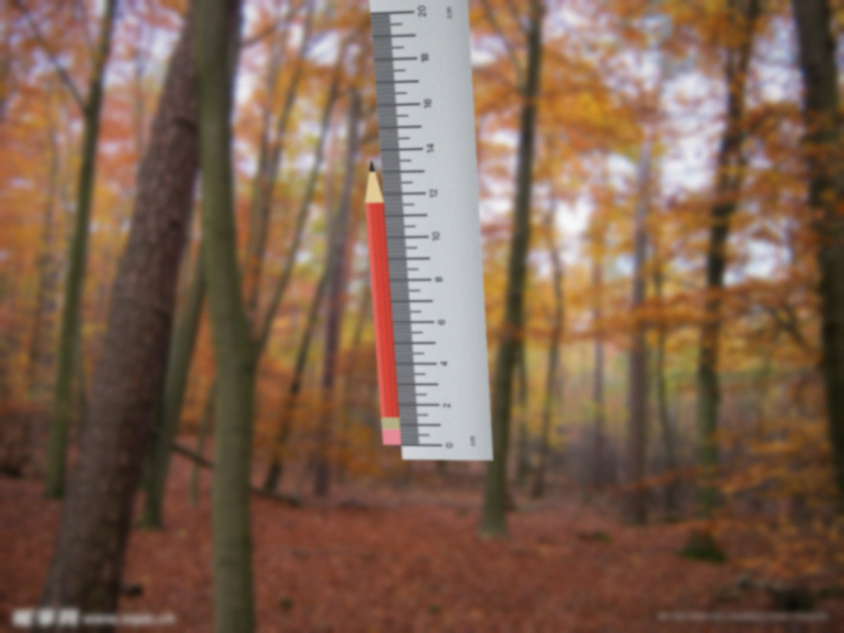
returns 13.5cm
